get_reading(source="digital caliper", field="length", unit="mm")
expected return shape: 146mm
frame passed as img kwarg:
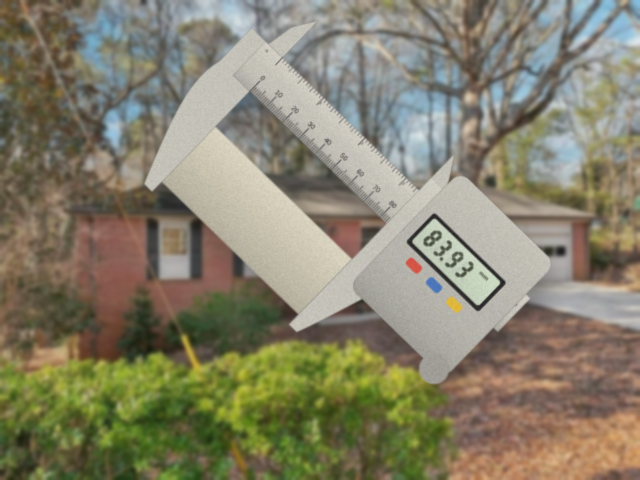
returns 83.93mm
